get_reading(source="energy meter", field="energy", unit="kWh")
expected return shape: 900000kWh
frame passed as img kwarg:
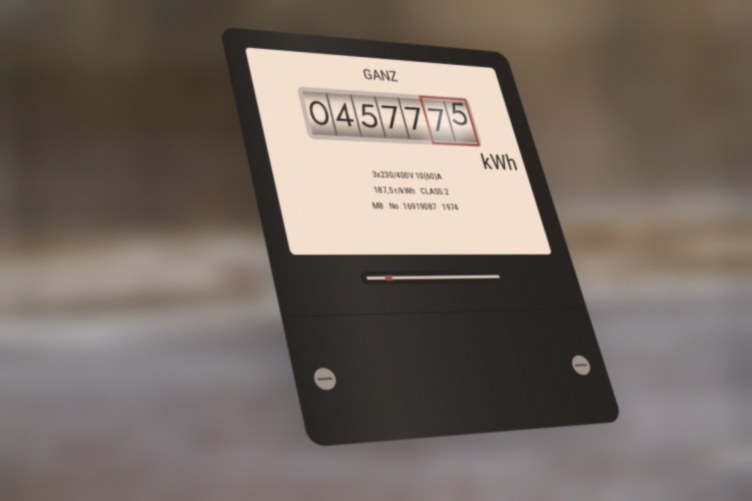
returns 4577.75kWh
